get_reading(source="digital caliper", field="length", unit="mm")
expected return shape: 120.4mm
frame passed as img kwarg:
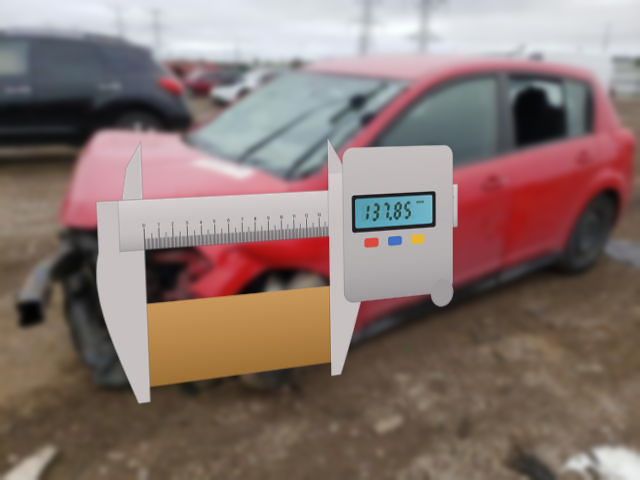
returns 137.85mm
